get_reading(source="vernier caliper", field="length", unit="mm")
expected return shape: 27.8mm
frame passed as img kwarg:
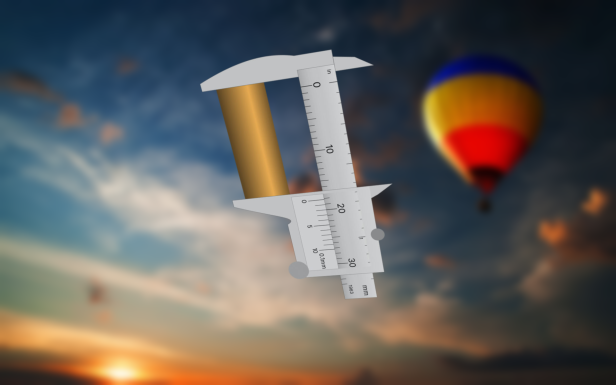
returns 18.2mm
